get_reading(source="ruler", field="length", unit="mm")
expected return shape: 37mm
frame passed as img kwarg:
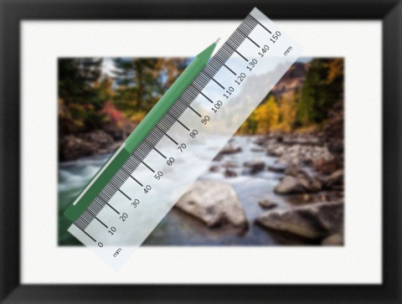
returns 130mm
